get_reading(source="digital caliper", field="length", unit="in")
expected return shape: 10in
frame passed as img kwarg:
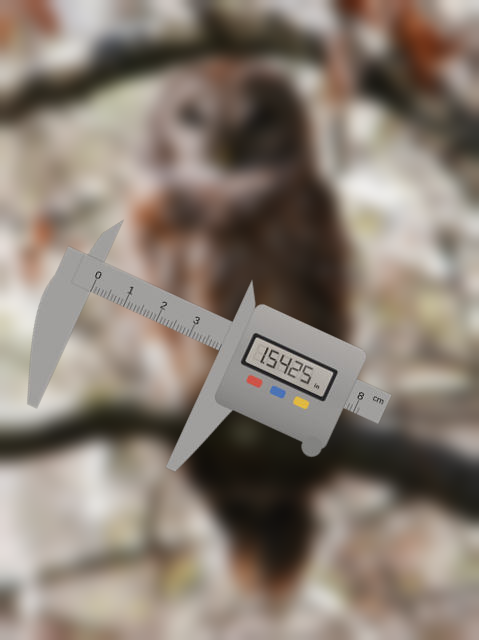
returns 1.5425in
